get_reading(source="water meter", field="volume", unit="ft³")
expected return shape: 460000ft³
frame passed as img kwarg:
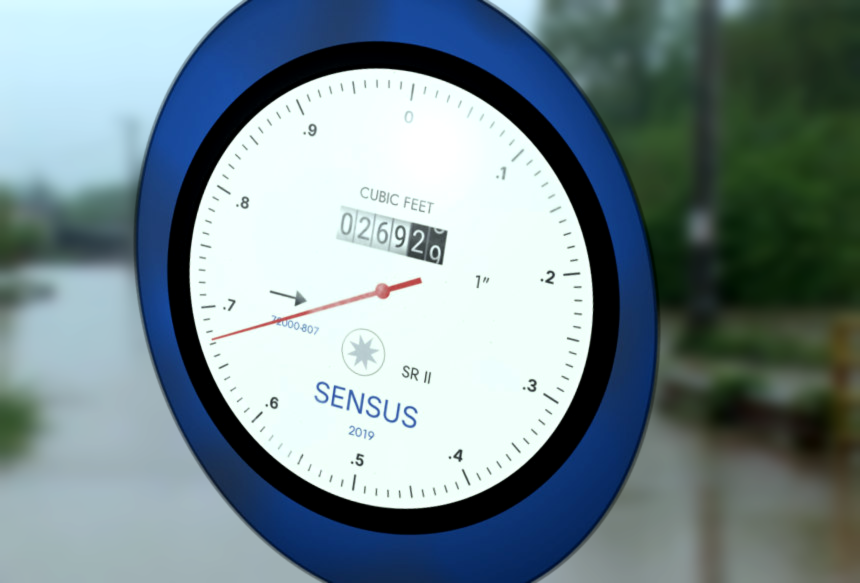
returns 26928.67ft³
